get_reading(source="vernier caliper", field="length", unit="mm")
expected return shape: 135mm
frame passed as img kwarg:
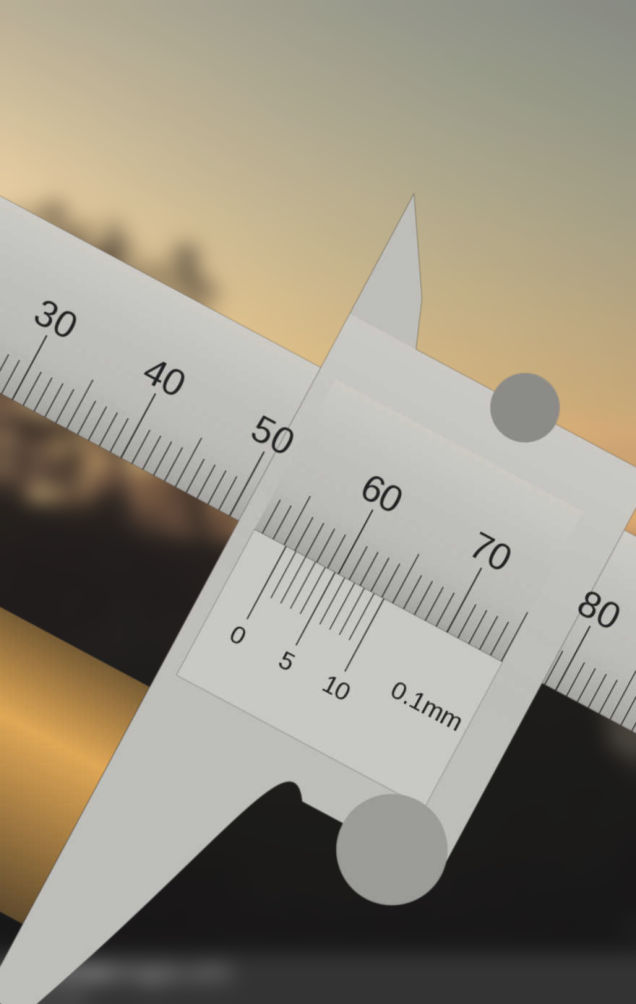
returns 55.2mm
